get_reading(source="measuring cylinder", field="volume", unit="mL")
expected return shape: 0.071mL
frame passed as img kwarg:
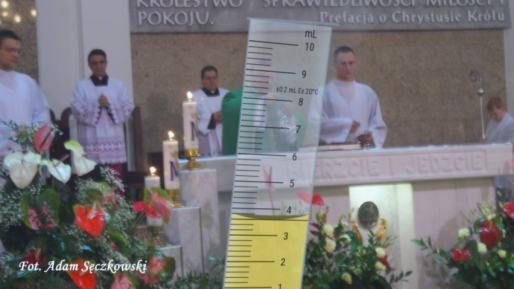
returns 3.6mL
